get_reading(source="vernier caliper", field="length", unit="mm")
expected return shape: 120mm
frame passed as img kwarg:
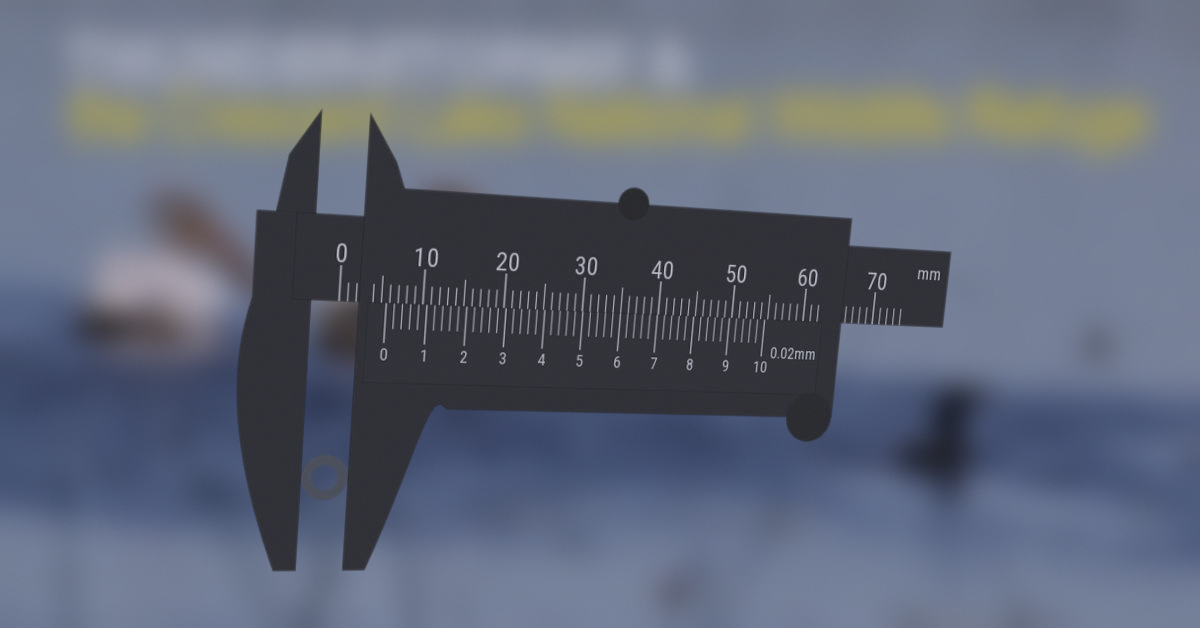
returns 5.6mm
